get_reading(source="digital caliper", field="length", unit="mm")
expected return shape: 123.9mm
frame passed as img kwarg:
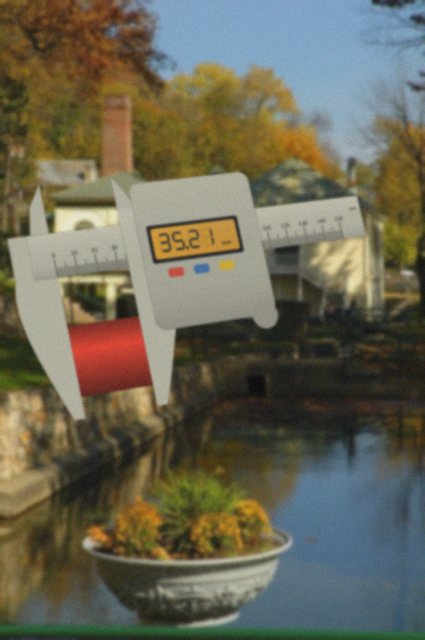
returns 35.21mm
